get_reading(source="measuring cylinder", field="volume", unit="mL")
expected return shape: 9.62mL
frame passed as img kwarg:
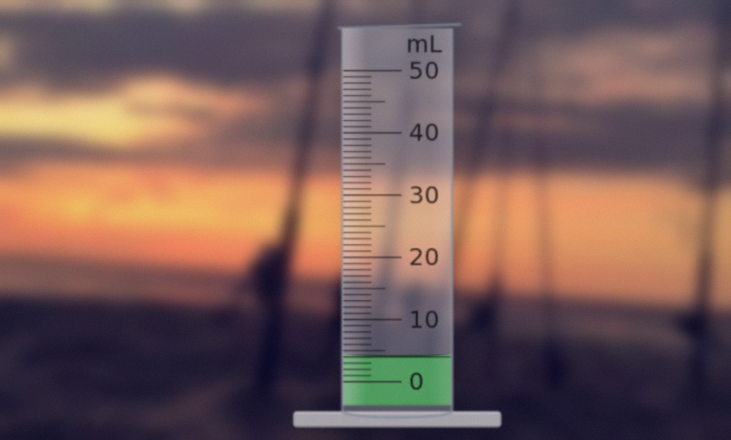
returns 4mL
